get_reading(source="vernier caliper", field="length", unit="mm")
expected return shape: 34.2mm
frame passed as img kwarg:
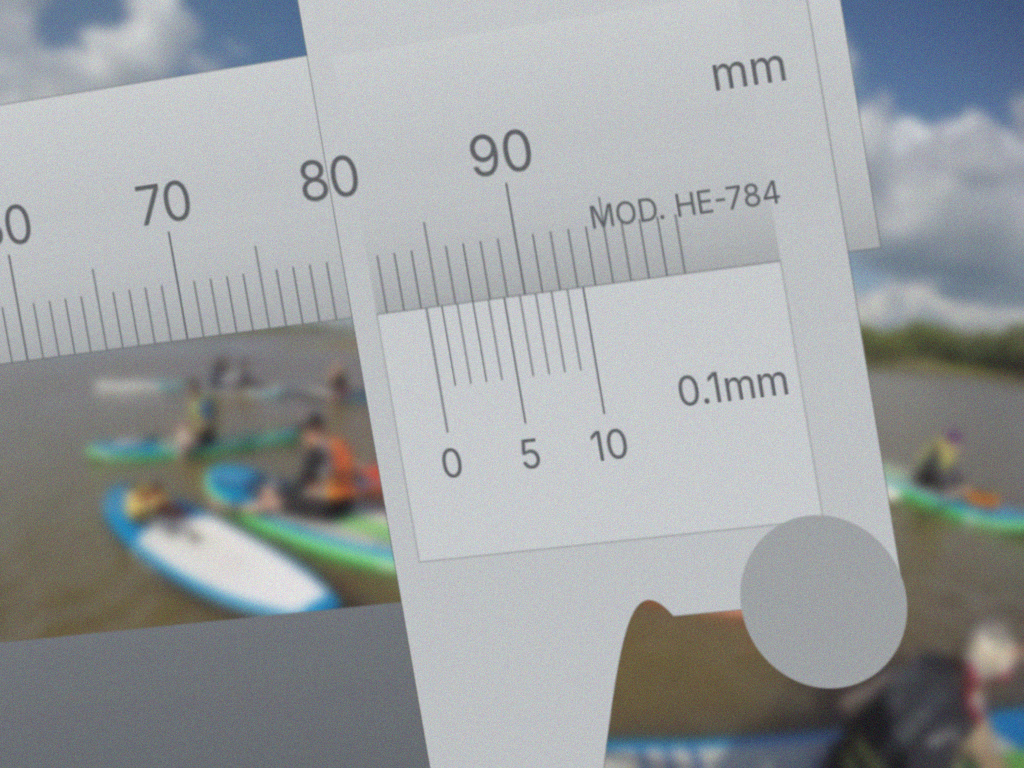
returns 84.3mm
